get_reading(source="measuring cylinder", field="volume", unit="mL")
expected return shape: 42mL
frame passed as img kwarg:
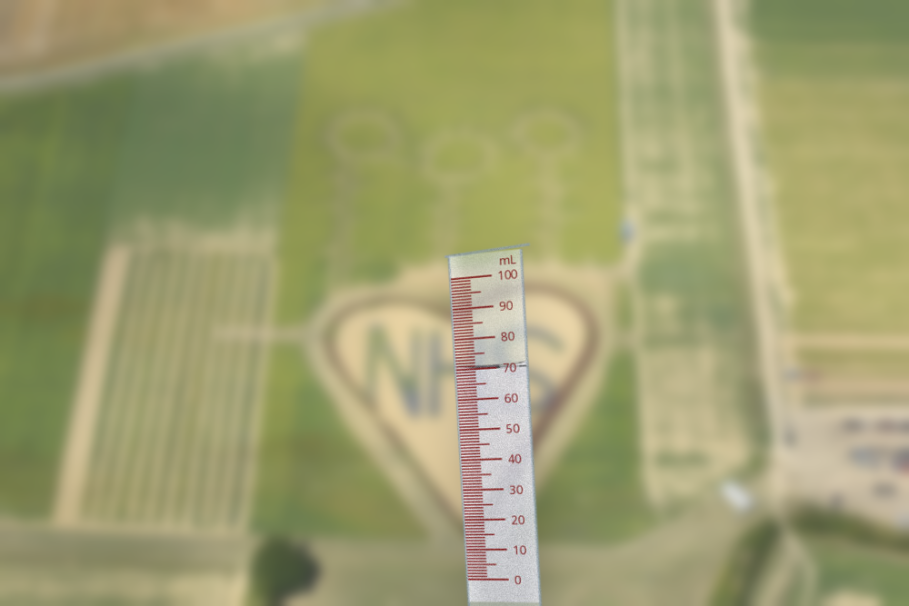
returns 70mL
